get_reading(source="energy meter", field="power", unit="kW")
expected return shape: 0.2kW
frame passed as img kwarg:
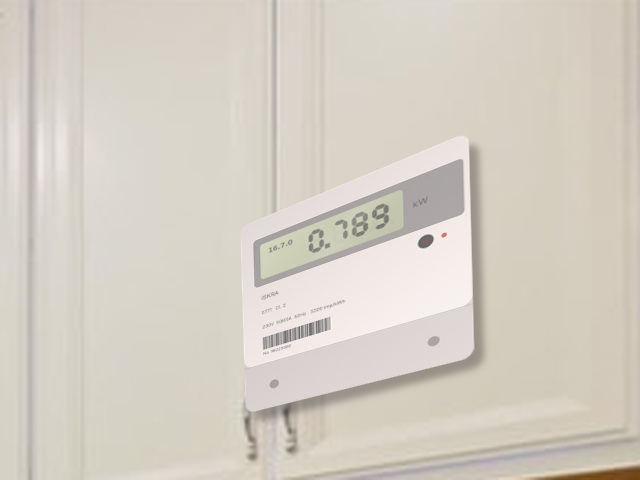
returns 0.789kW
